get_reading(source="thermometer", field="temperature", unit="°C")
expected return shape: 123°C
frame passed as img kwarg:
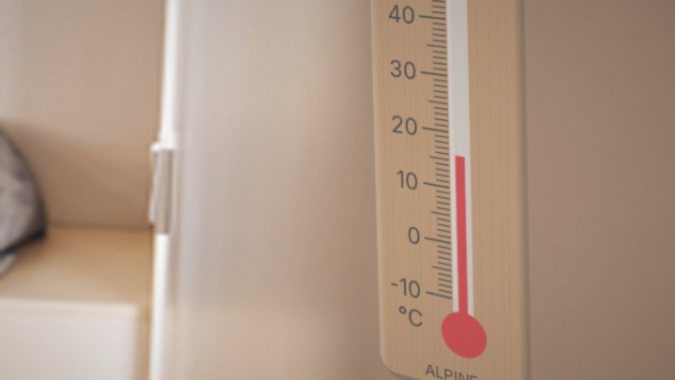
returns 16°C
